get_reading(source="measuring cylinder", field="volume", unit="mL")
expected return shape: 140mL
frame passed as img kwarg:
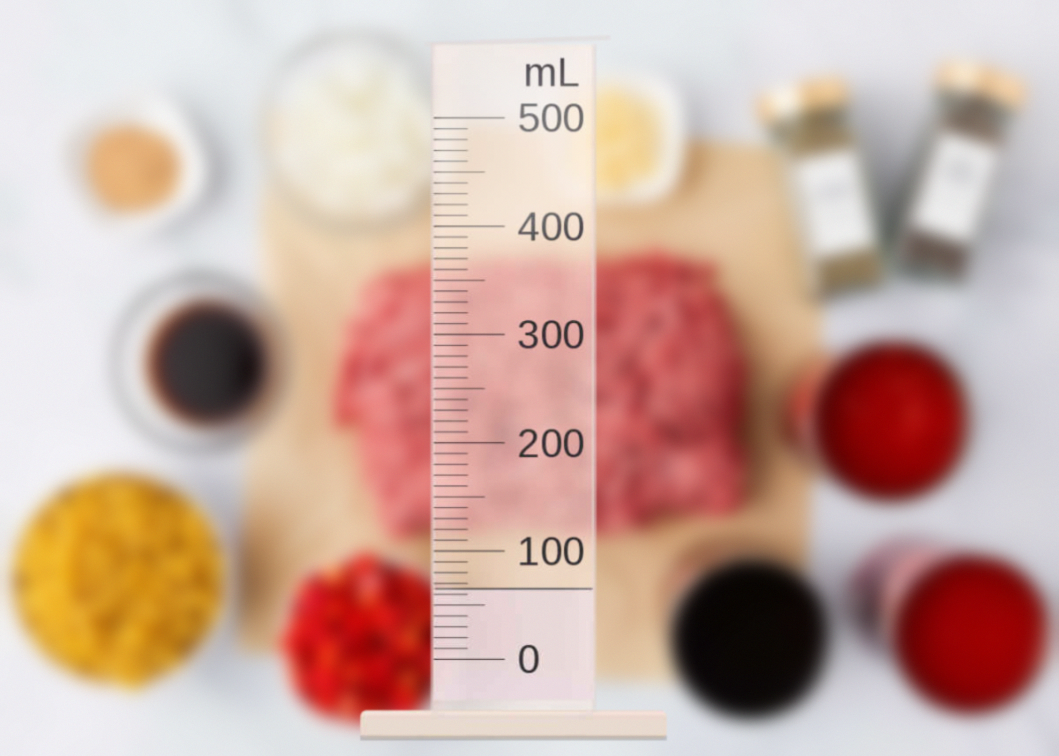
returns 65mL
